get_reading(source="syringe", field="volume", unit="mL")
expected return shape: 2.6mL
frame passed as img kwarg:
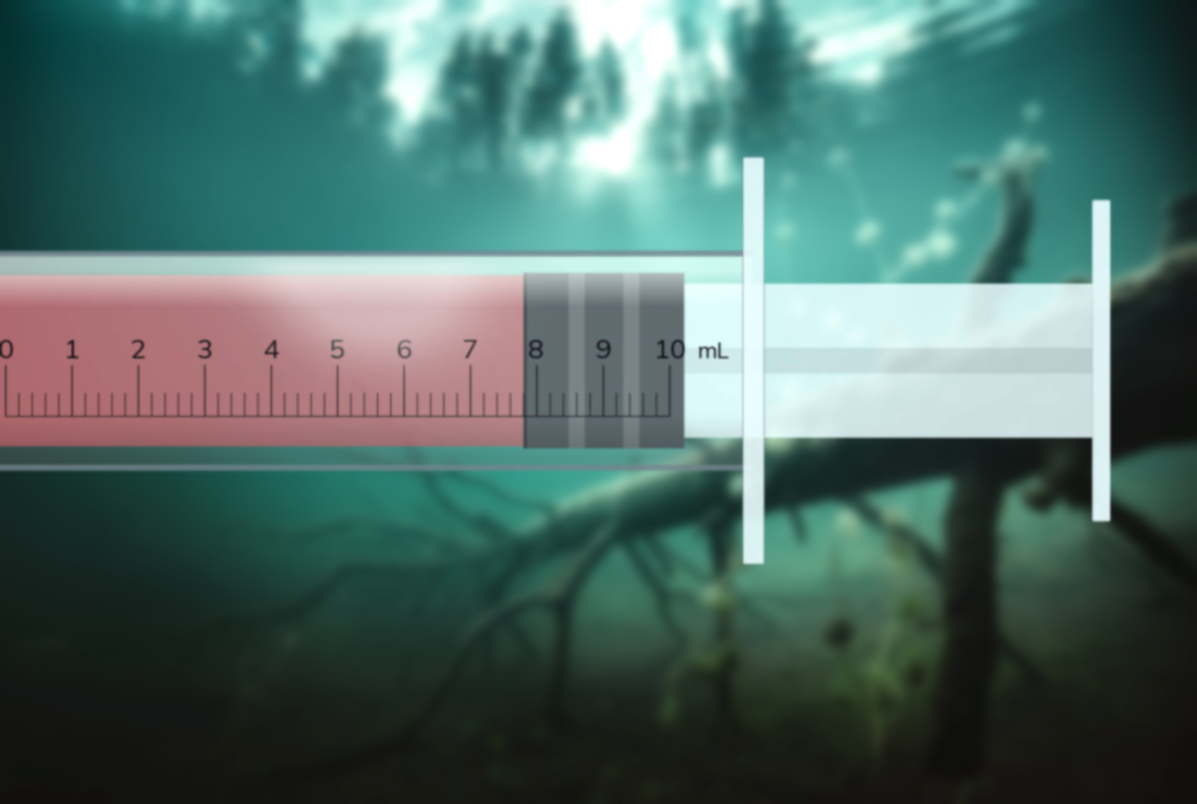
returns 7.8mL
